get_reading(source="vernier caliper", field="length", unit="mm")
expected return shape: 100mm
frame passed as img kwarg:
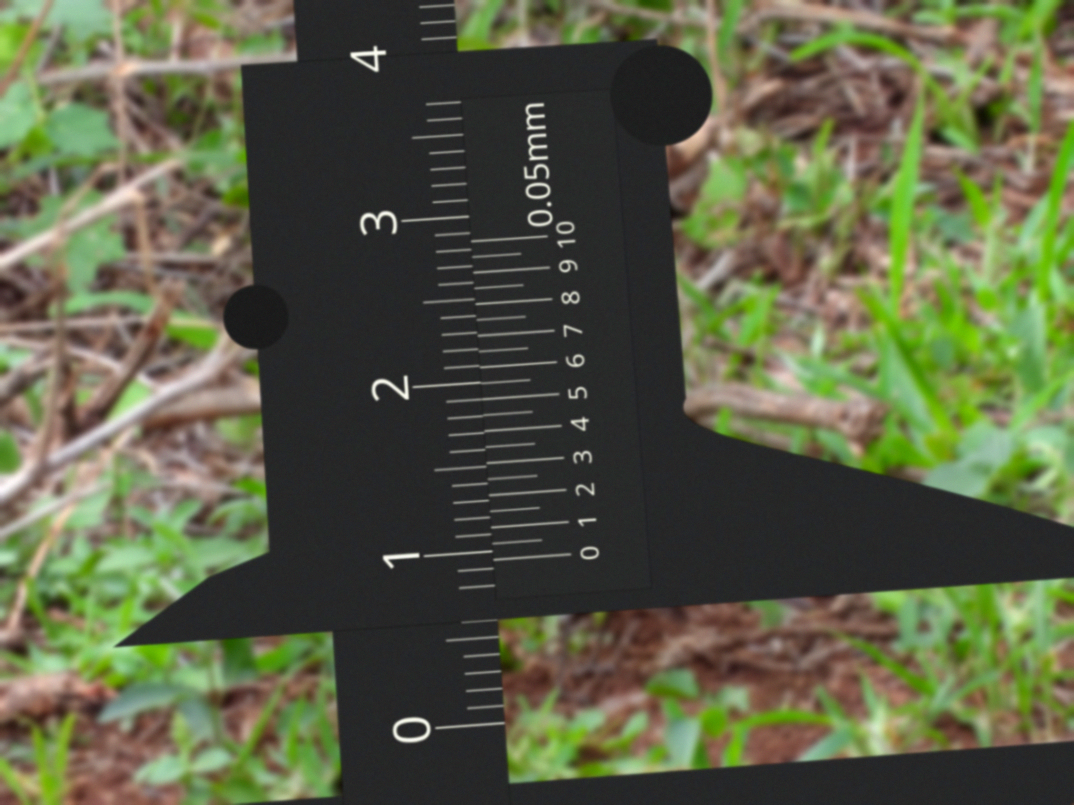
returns 9.5mm
